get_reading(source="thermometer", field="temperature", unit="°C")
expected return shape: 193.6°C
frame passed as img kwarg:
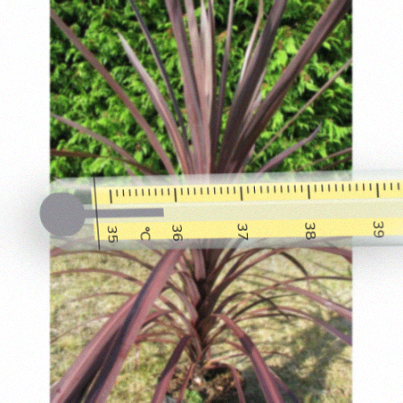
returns 35.8°C
